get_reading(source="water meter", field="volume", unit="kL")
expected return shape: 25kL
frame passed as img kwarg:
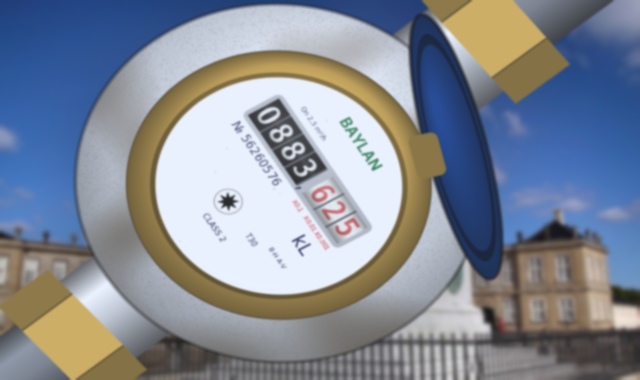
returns 883.625kL
